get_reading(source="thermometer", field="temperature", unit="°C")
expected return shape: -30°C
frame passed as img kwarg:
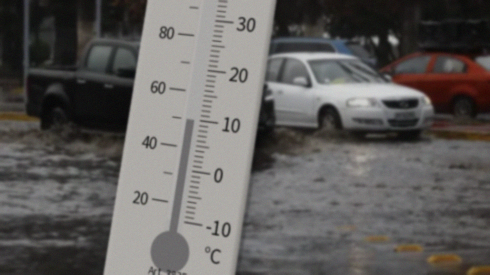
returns 10°C
